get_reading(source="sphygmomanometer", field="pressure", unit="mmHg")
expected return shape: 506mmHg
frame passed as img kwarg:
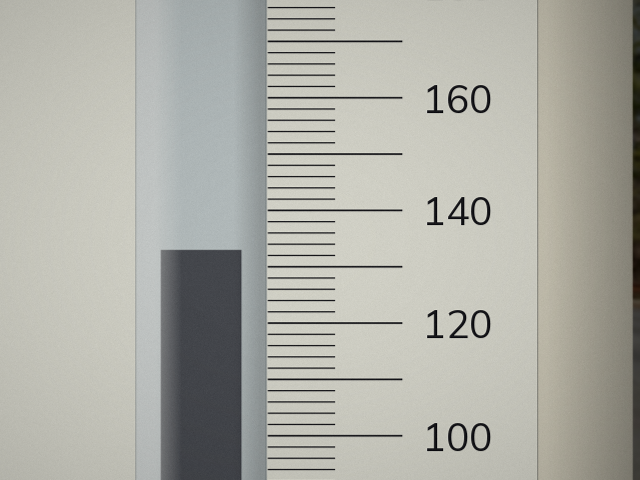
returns 133mmHg
